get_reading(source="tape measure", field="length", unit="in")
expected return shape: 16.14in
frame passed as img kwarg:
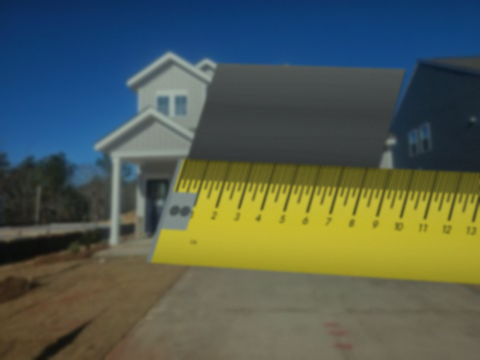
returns 8.5in
